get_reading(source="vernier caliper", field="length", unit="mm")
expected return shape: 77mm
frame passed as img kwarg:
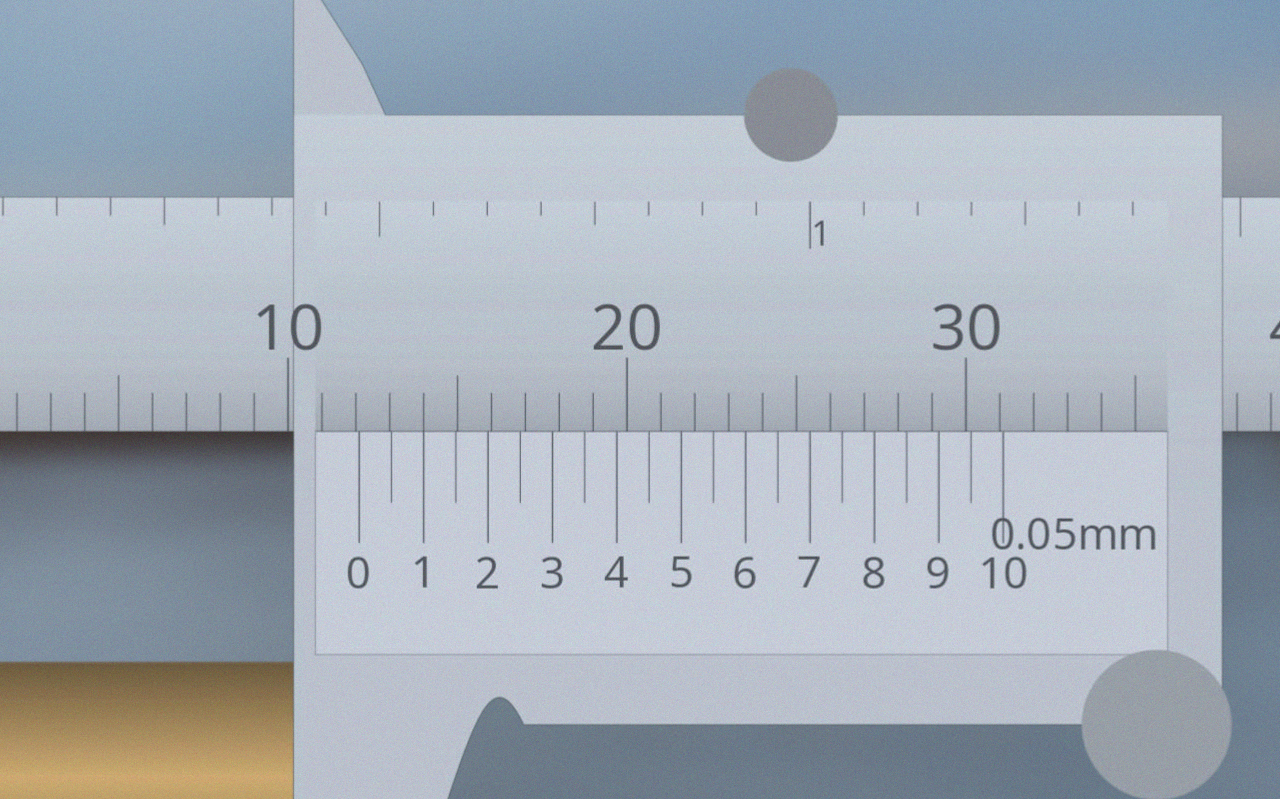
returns 12.10mm
